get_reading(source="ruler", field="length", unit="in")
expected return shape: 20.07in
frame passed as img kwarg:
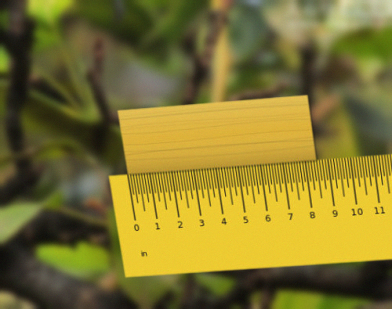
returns 8.5in
